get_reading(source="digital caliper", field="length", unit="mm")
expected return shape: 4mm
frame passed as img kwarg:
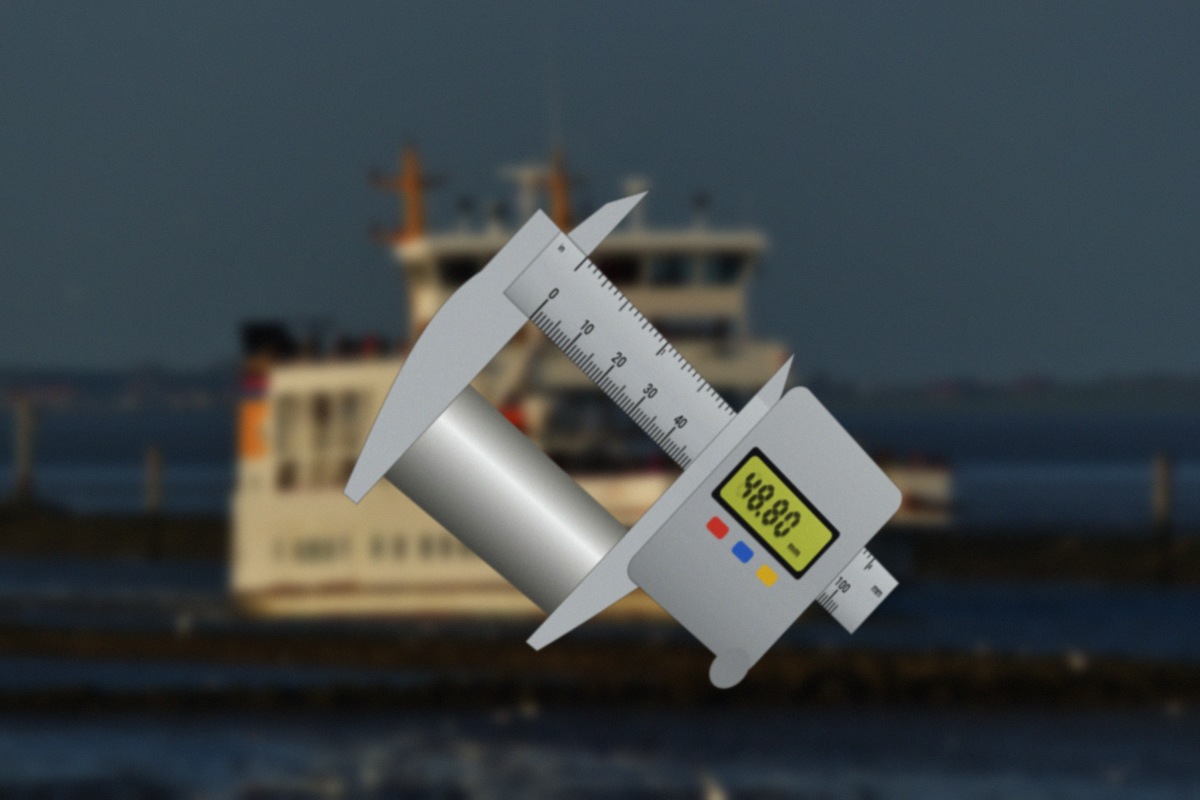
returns 48.80mm
